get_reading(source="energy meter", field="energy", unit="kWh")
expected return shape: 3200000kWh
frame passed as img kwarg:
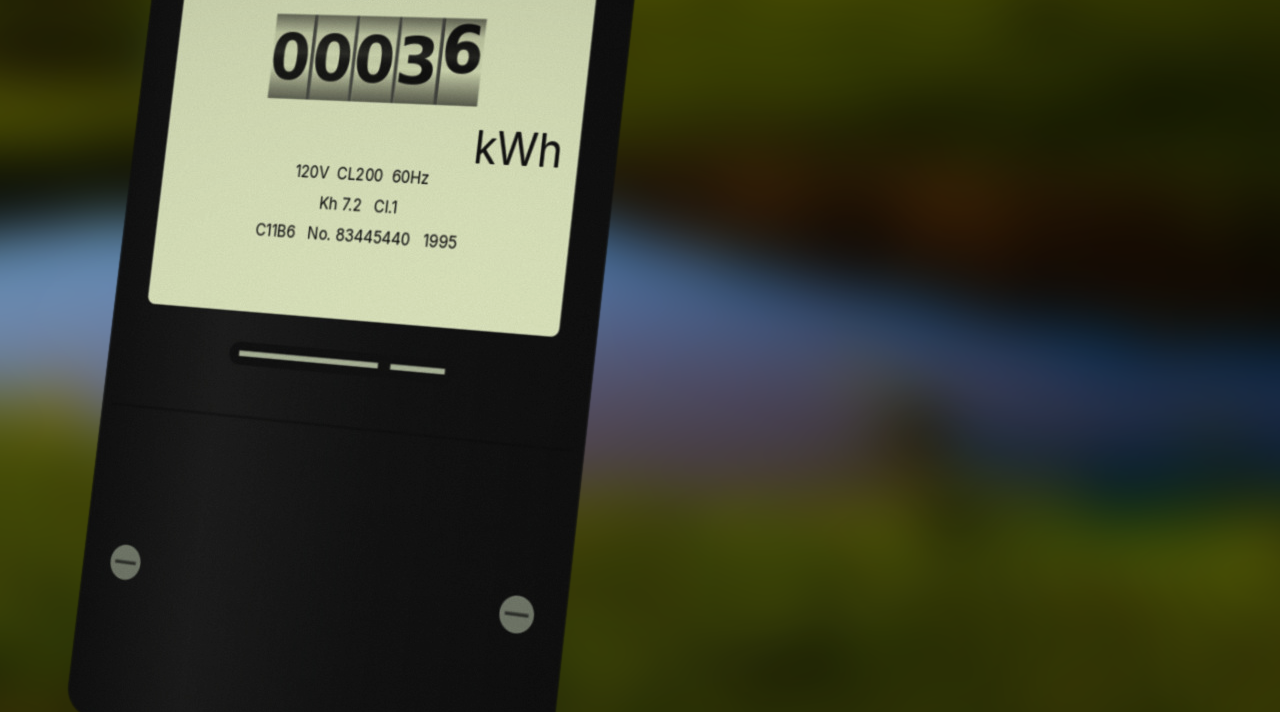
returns 36kWh
